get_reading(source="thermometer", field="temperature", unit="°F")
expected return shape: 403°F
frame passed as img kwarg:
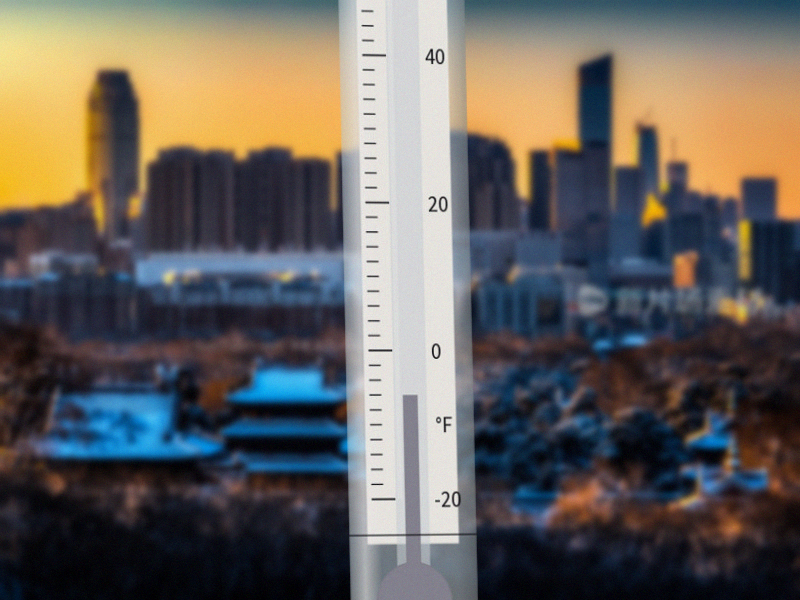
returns -6°F
